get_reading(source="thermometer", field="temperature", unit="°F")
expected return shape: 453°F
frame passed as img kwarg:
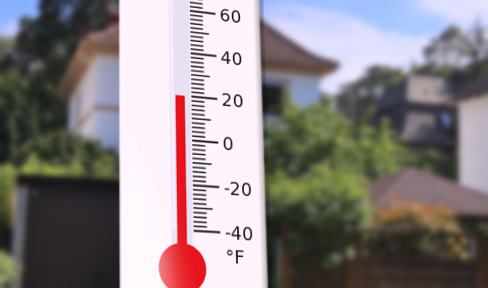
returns 20°F
